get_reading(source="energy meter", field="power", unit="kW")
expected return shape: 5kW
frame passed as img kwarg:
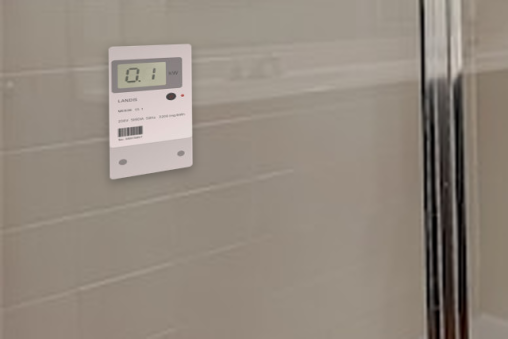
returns 0.1kW
